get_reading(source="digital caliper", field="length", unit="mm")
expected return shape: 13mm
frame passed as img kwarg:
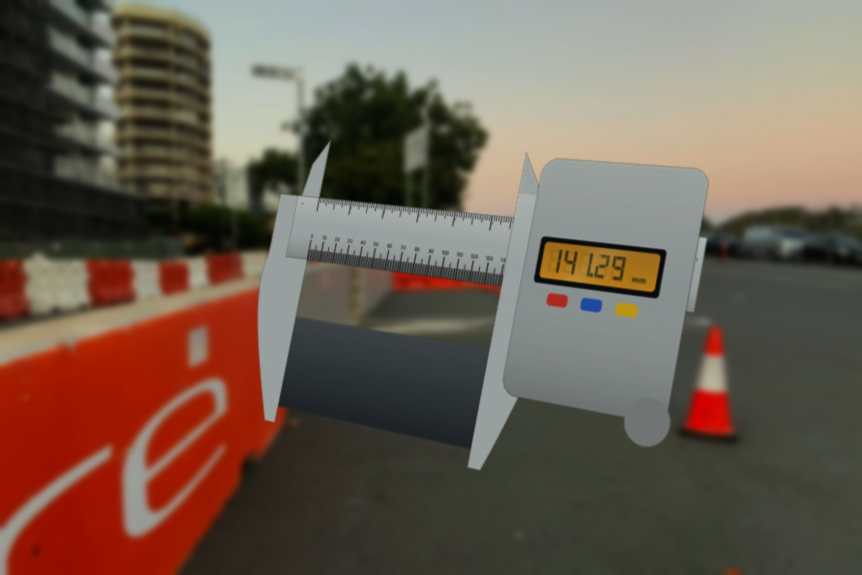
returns 141.29mm
